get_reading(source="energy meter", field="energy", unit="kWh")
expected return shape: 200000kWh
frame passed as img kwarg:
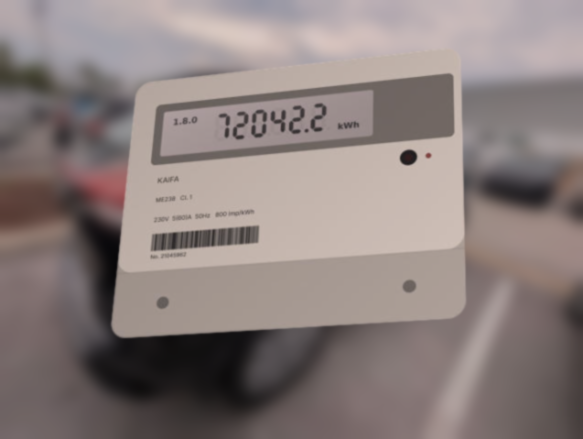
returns 72042.2kWh
